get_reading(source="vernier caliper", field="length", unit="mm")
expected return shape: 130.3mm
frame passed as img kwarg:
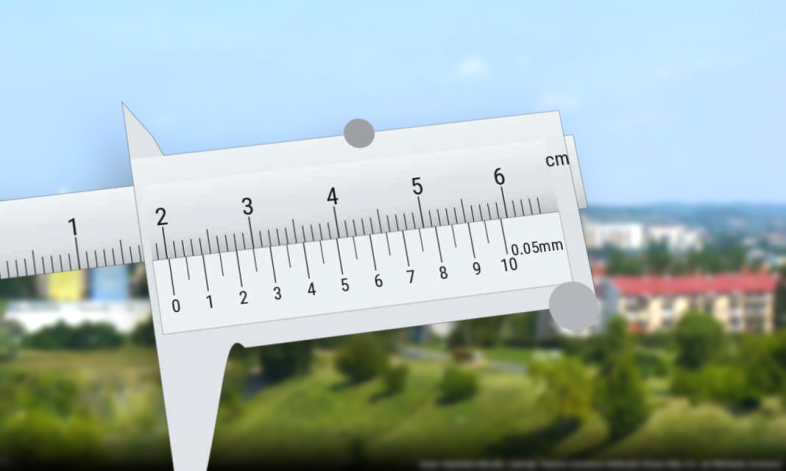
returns 20.2mm
